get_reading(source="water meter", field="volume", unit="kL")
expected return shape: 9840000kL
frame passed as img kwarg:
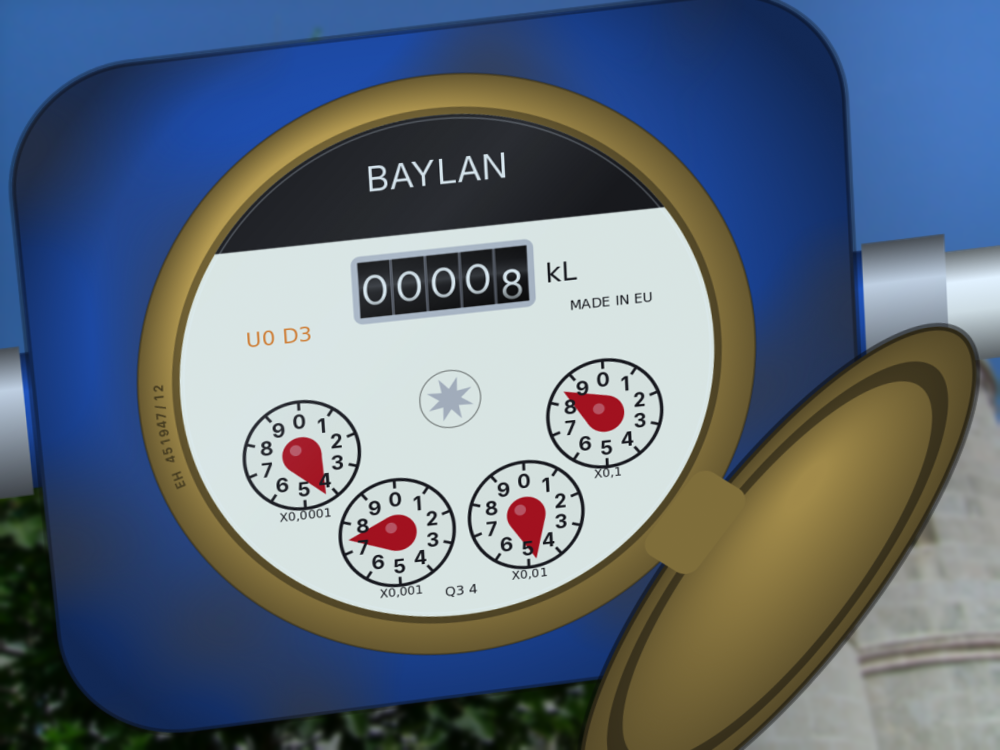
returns 7.8474kL
